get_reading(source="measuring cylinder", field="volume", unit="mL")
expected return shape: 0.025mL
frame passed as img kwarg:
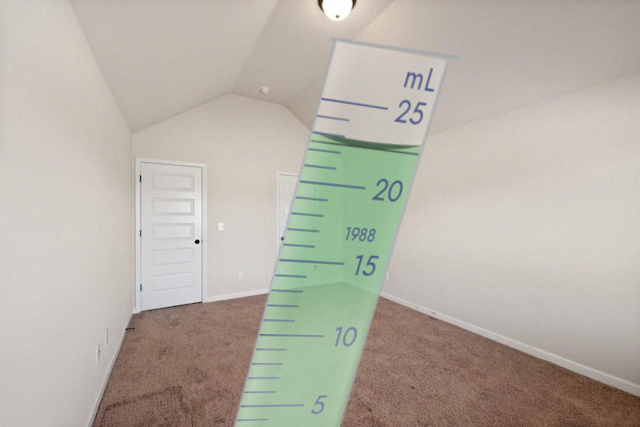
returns 22.5mL
